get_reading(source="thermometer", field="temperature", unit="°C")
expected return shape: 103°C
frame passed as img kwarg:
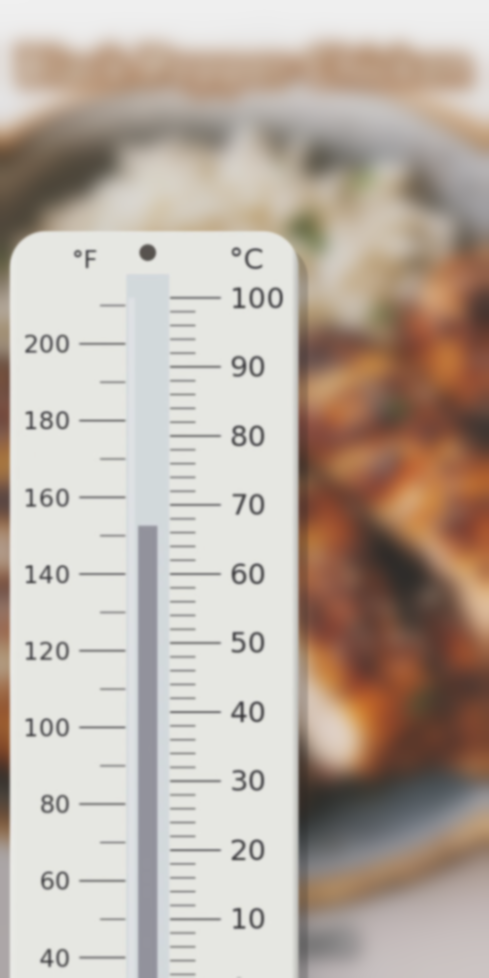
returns 67°C
